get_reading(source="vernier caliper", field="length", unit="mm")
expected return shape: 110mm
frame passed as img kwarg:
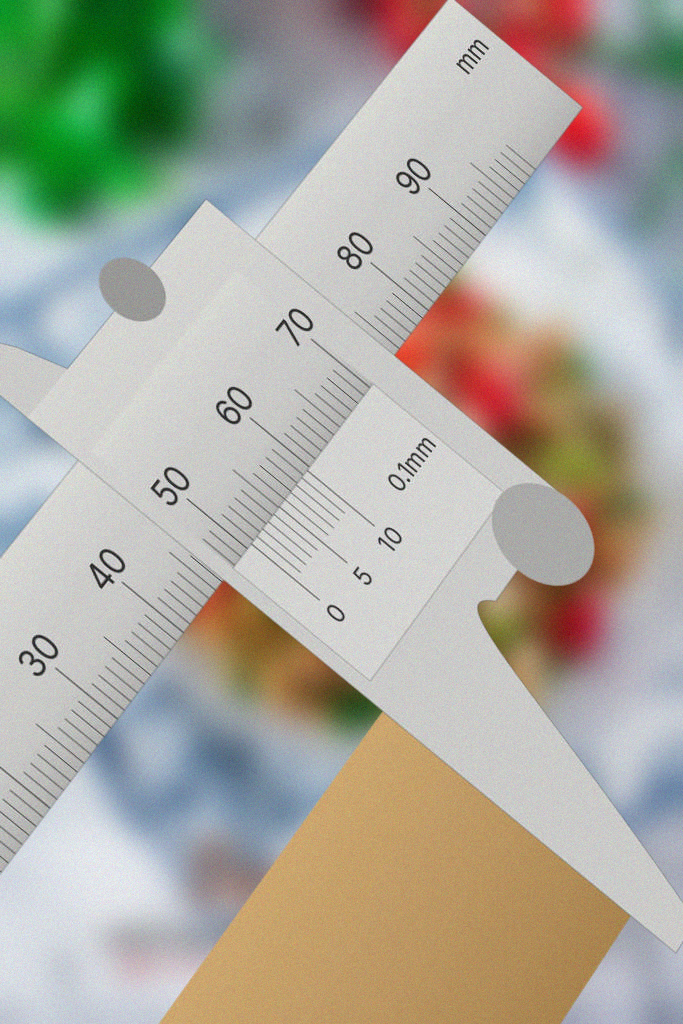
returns 50.6mm
